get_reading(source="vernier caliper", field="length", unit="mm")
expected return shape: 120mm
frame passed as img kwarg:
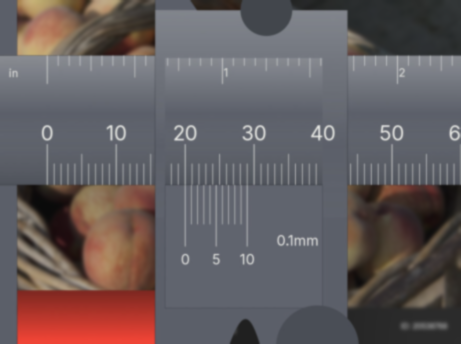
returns 20.0mm
